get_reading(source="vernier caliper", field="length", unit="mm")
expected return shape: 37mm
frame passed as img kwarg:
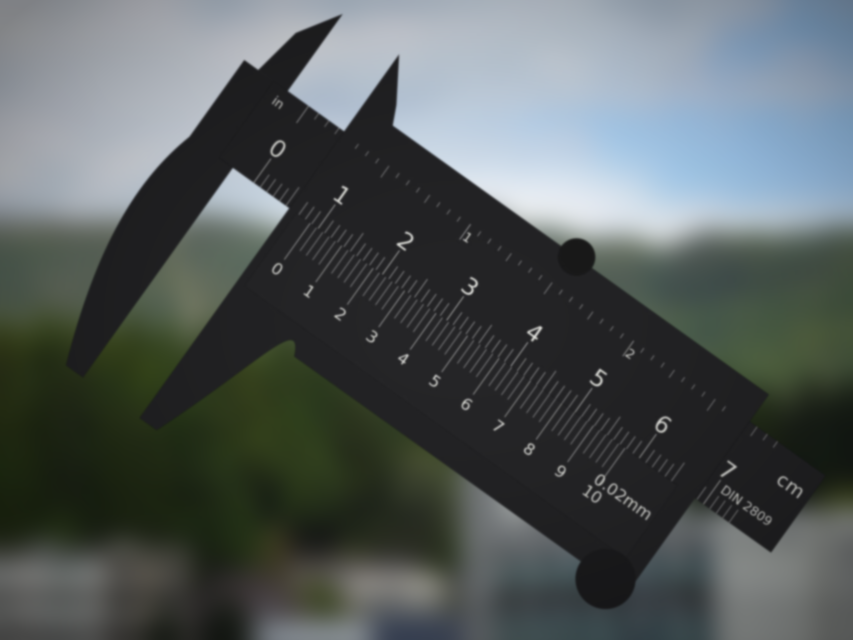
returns 8.8mm
